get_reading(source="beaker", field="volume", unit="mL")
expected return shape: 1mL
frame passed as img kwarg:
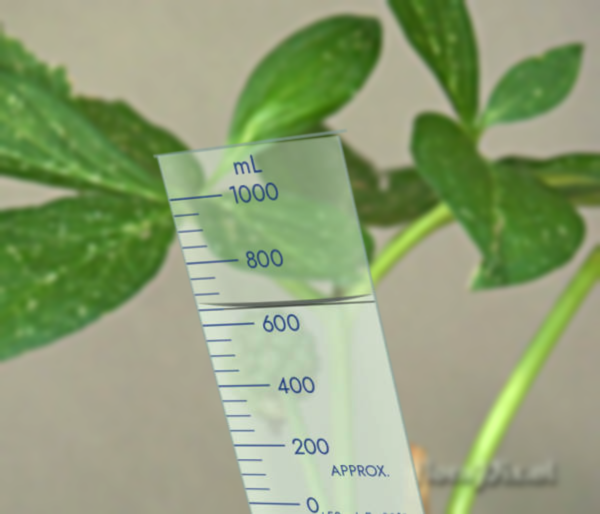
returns 650mL
